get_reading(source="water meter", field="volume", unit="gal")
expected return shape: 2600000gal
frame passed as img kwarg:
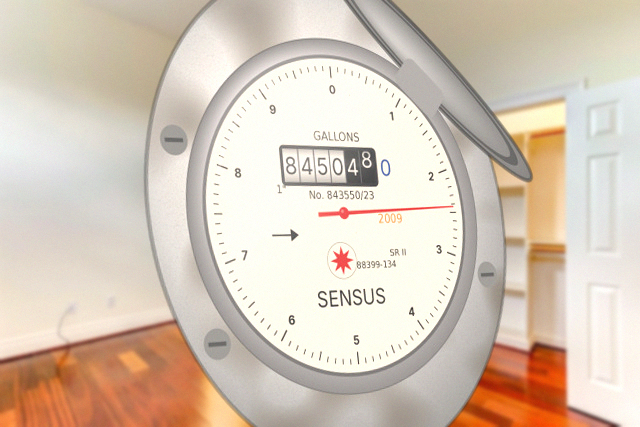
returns 8450482.4gal
